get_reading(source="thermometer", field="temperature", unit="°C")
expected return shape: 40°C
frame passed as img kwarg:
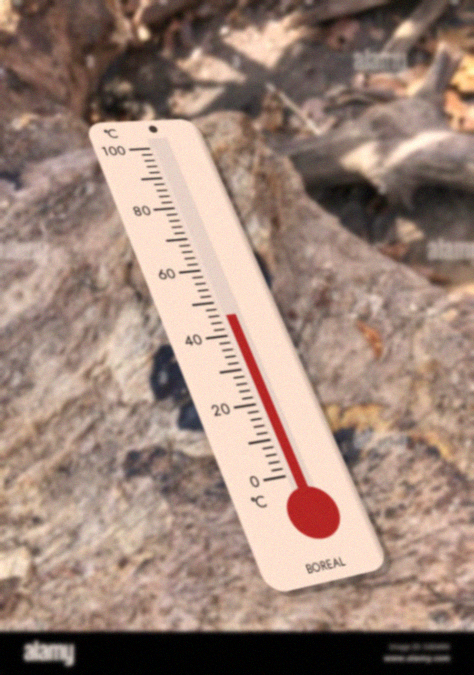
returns 46°C
